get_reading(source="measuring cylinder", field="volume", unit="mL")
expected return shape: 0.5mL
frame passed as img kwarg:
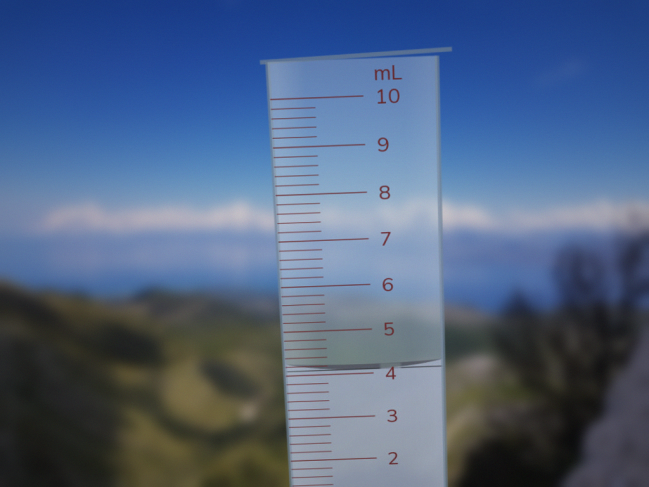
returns 4.1mL
